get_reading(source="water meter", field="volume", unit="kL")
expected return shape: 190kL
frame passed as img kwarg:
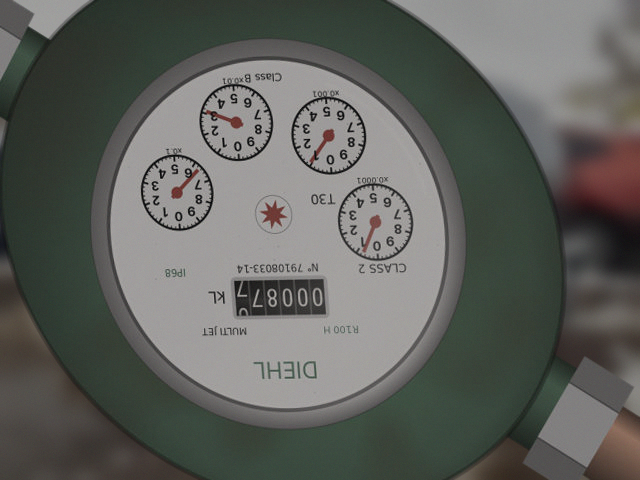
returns 876.6310kL
